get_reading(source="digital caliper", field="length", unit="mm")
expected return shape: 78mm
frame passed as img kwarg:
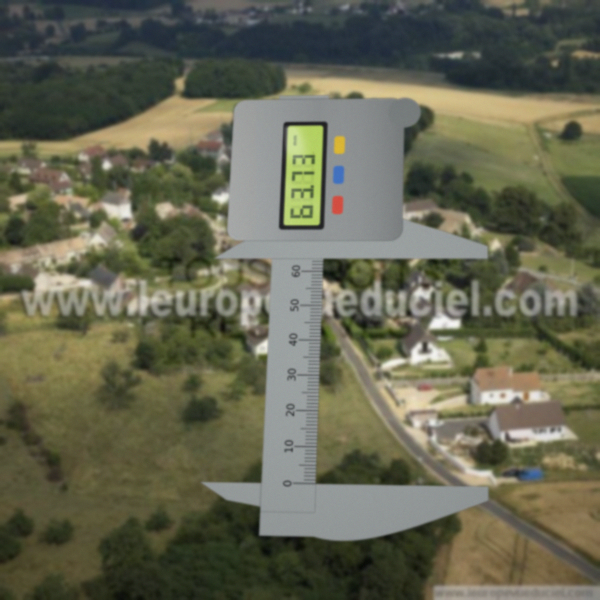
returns 63.73mm
